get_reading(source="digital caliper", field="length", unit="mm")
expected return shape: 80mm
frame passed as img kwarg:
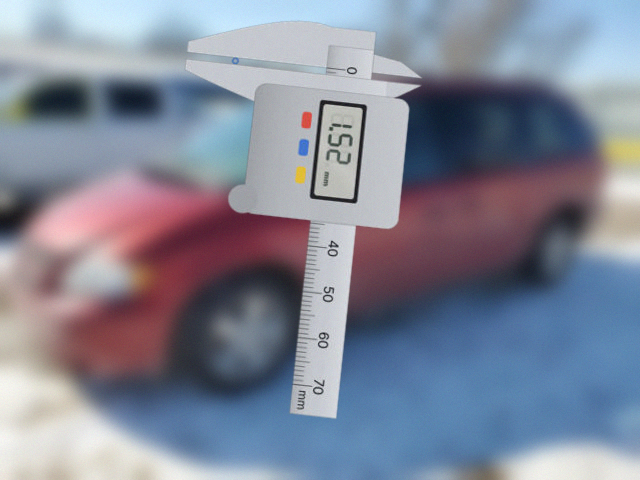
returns 1.52mm
